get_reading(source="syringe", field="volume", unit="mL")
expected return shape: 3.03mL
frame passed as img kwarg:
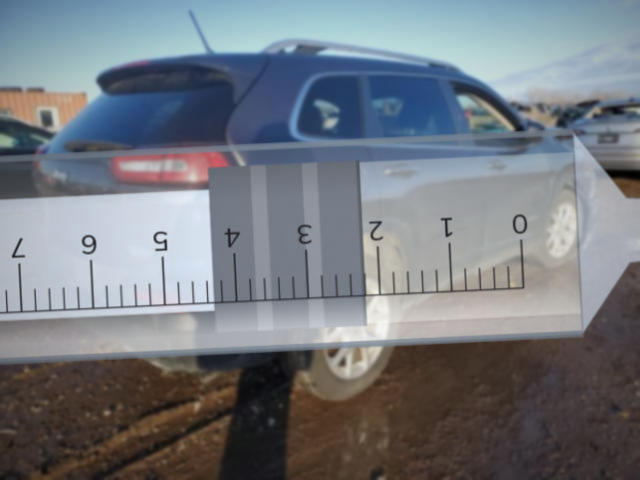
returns 2.2mL
